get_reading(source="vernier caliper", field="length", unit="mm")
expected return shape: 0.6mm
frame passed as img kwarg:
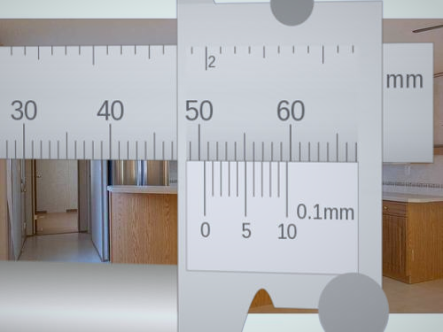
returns 50.6mm
